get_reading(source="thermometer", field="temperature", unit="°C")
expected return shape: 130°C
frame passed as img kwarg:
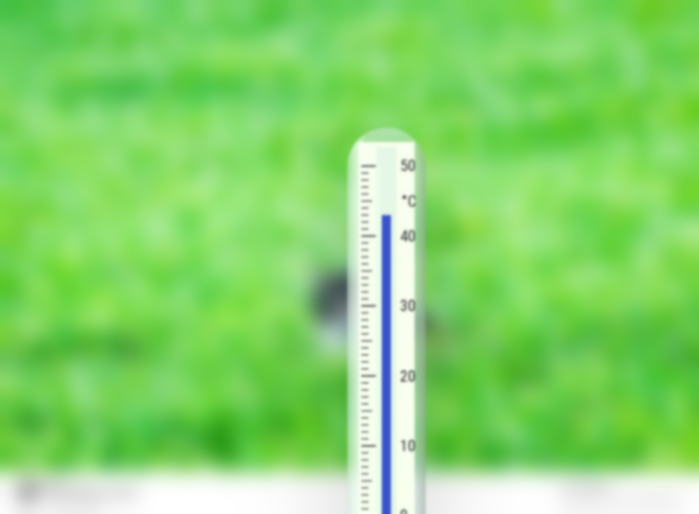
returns 43°C
